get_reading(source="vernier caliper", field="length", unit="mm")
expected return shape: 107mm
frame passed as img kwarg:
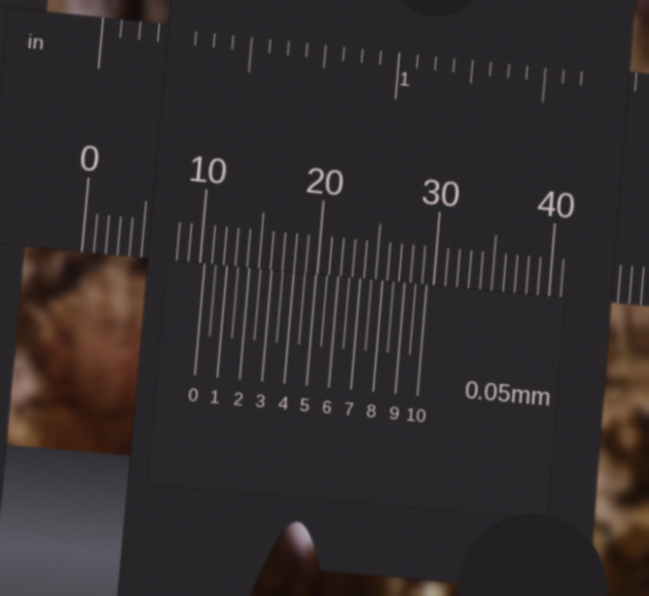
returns 10.4mm
